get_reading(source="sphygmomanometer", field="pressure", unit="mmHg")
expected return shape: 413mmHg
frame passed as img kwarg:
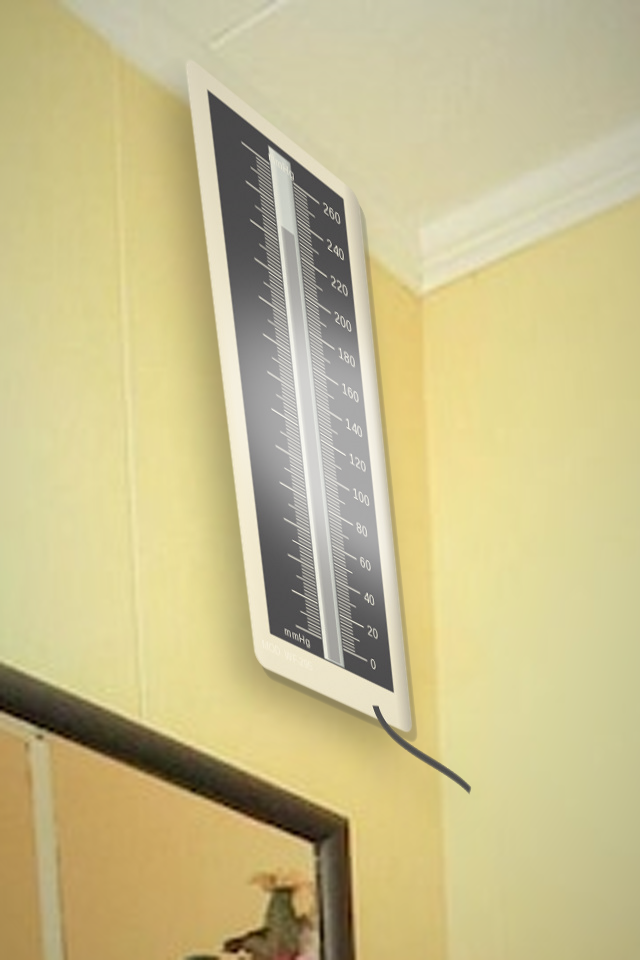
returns 230mmHg
